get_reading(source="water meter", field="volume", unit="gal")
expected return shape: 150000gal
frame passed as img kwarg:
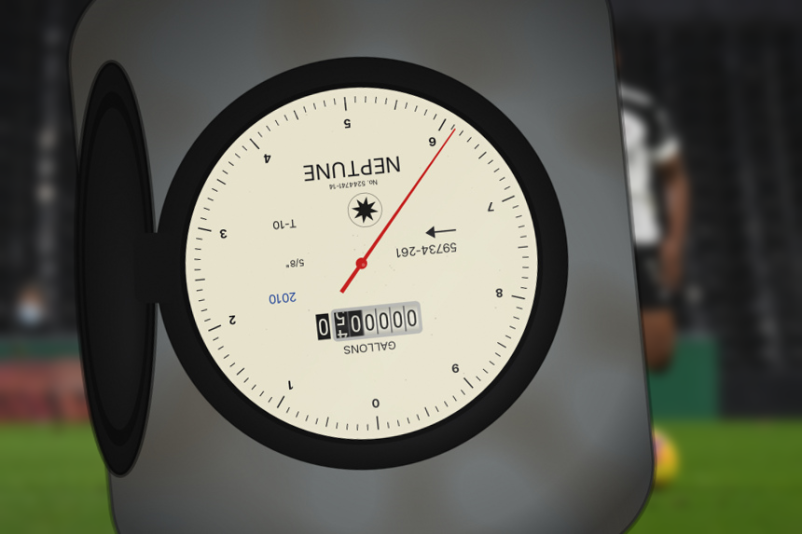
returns 46.1gal
